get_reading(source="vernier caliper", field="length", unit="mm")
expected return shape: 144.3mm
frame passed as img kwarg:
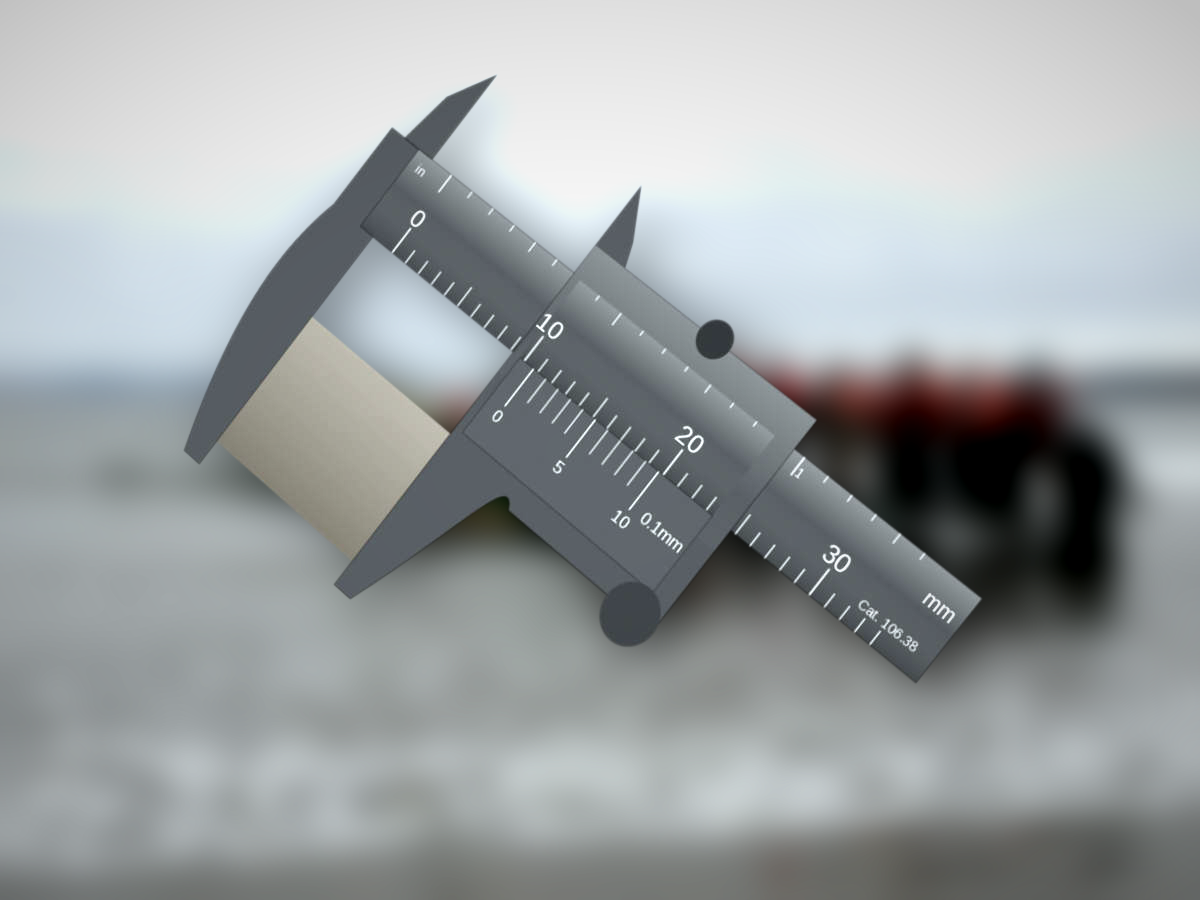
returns 10.7mm
